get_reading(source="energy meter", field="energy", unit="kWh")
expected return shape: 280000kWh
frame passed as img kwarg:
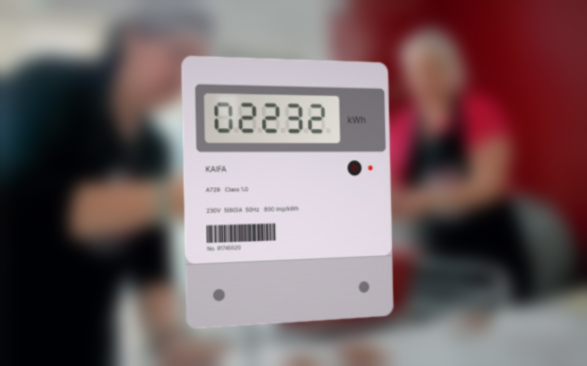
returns 2232kWh
